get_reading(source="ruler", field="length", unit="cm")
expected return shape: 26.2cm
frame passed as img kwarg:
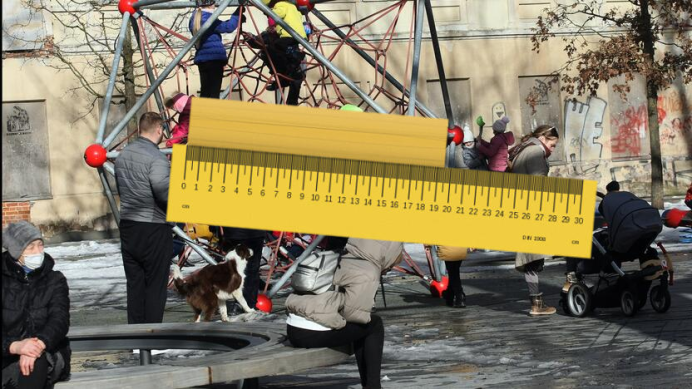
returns 19.5cm
